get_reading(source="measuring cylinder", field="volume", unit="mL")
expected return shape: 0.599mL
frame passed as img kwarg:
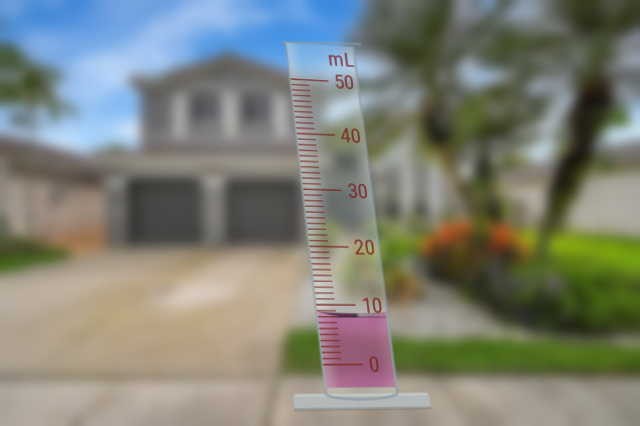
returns 8mL
